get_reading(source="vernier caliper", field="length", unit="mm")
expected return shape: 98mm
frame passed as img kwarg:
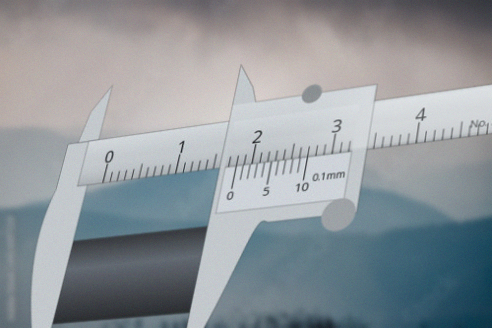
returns 18.0mm
